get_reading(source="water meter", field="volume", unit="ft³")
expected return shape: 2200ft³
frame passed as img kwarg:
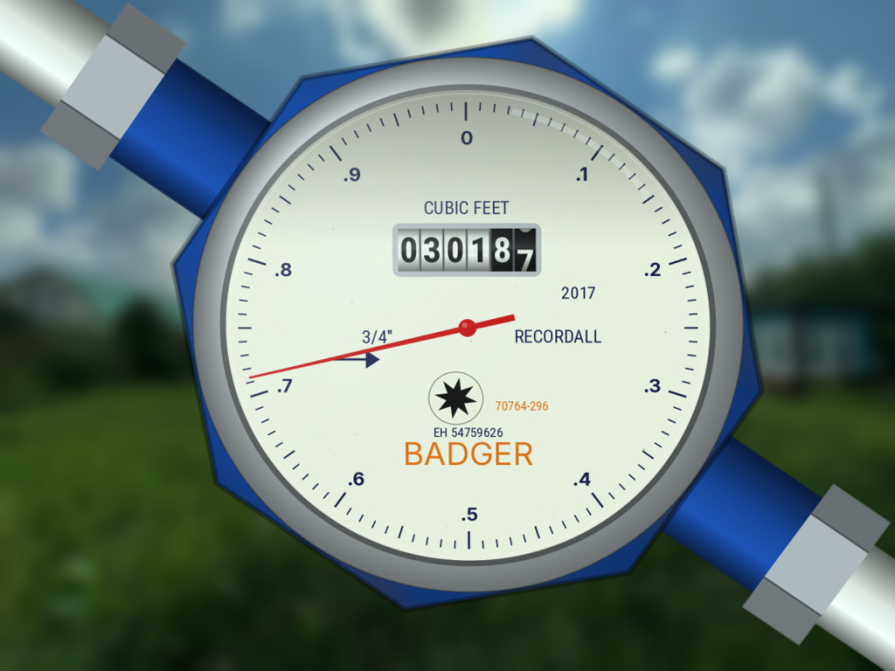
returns 30186.71ft³
